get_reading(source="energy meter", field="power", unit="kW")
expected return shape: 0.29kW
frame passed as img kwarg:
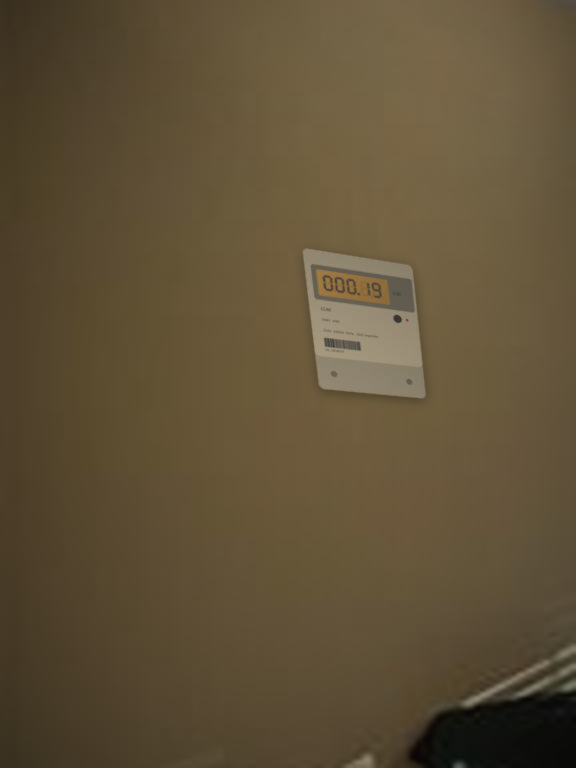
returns 0.19kW
